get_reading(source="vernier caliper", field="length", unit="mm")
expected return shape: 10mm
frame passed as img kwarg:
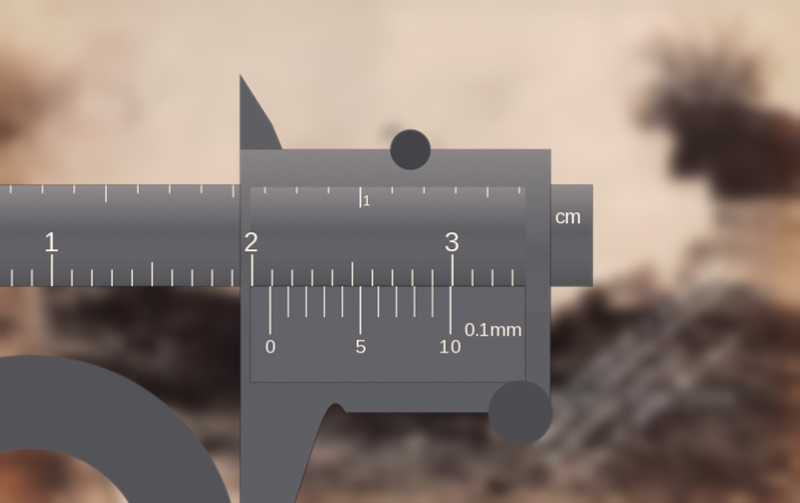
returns 20.9mm
